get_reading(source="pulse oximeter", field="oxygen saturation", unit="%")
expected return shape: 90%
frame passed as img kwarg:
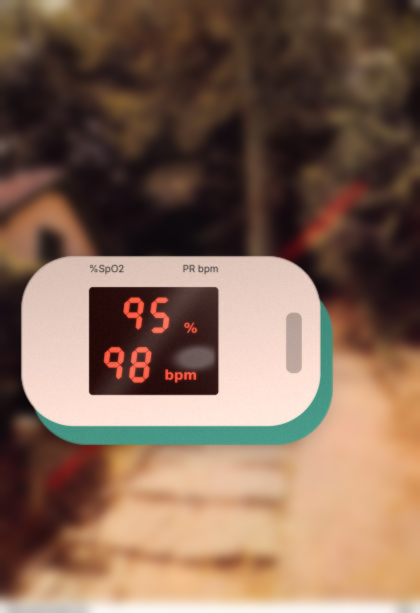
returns 95%
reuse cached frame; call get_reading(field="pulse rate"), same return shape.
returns 98bpm
